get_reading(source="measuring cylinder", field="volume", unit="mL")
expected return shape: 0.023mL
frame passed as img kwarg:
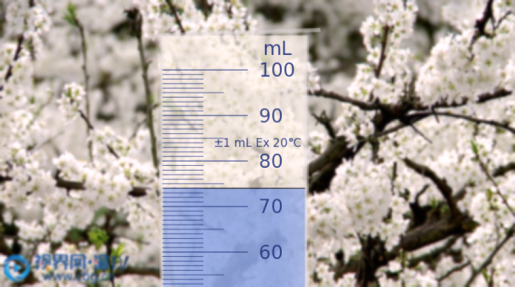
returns 74mL
